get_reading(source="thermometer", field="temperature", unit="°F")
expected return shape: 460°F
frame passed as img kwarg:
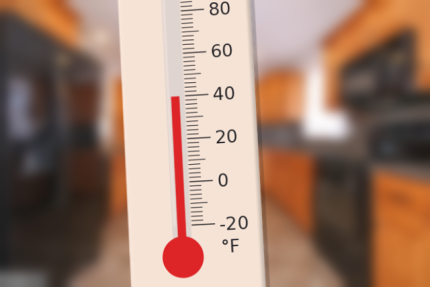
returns 40°F
